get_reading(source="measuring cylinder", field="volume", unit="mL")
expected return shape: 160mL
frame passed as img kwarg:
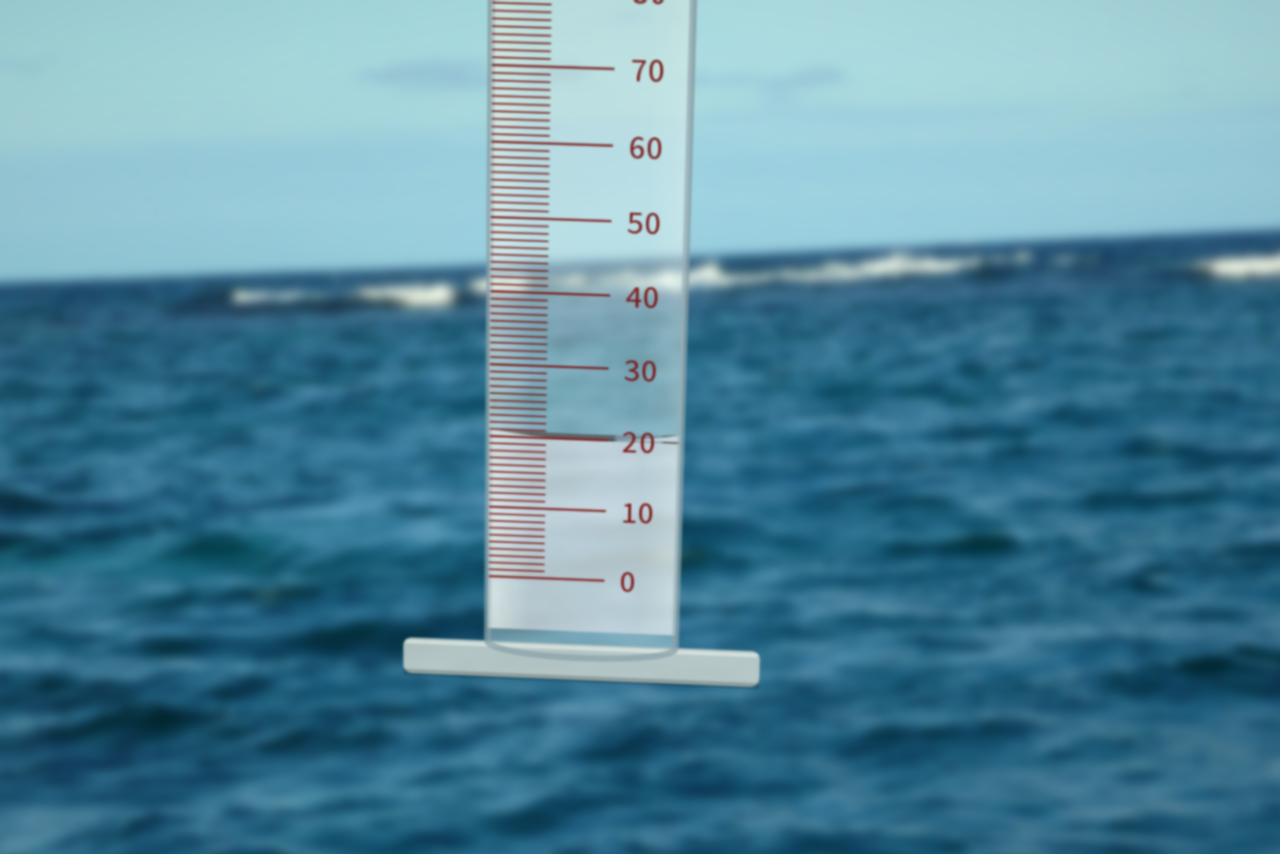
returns 20mL
